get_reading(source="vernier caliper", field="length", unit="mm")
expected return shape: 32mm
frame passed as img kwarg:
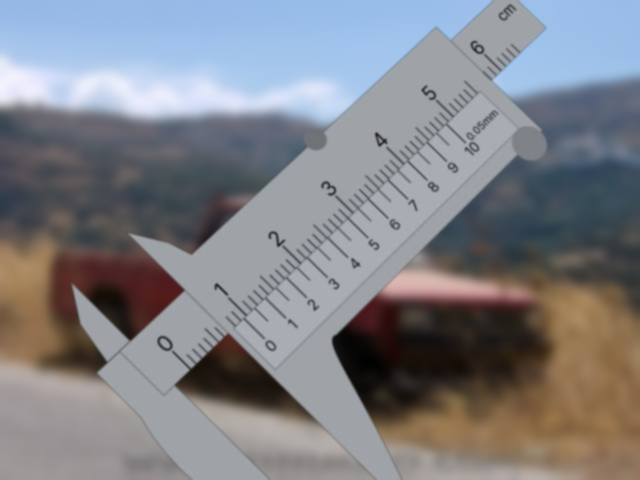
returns 9.5mm
